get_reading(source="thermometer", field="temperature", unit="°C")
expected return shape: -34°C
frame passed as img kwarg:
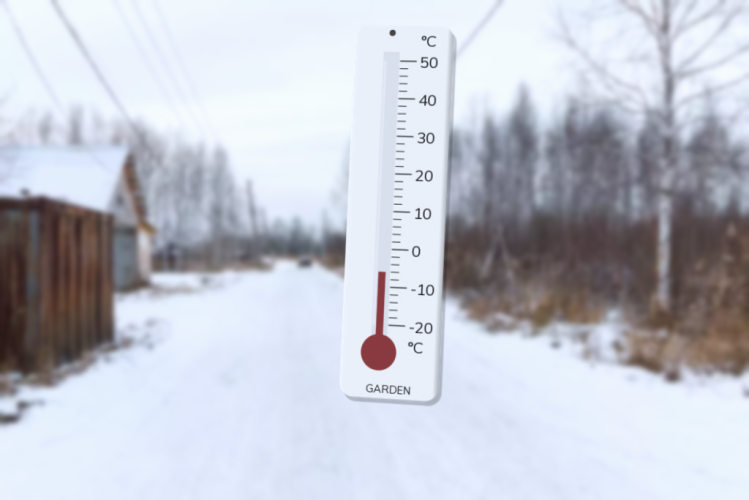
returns -6°C
